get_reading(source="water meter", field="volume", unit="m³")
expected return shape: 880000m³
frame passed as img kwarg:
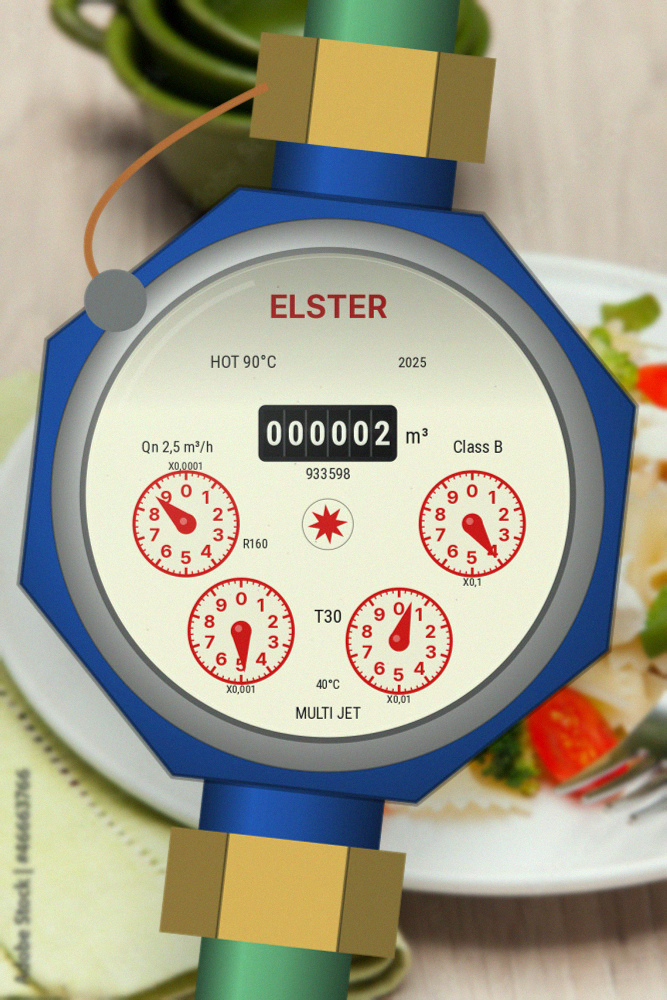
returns 2.4048m³
